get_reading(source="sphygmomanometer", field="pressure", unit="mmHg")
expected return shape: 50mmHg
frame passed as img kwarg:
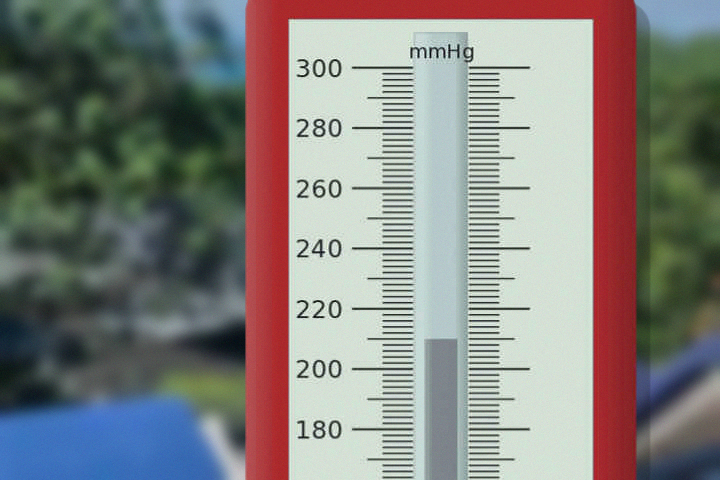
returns 210mmHg
